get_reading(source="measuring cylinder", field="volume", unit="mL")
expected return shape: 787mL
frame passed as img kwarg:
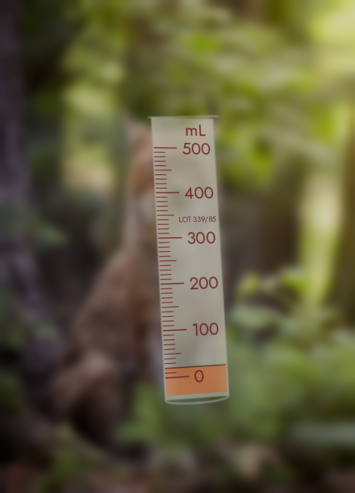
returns 20mL
